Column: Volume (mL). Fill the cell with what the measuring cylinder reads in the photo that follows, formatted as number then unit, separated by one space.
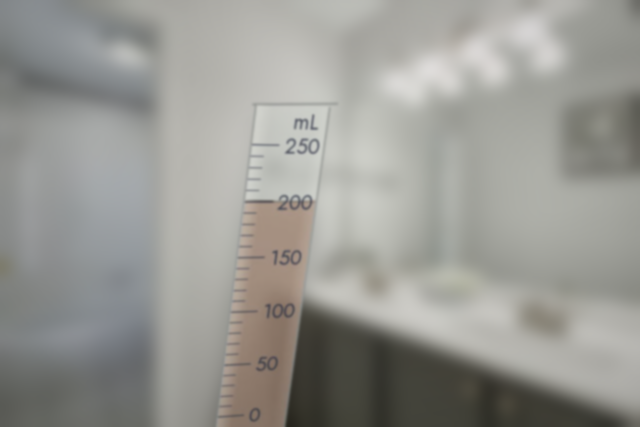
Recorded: 200 mL
